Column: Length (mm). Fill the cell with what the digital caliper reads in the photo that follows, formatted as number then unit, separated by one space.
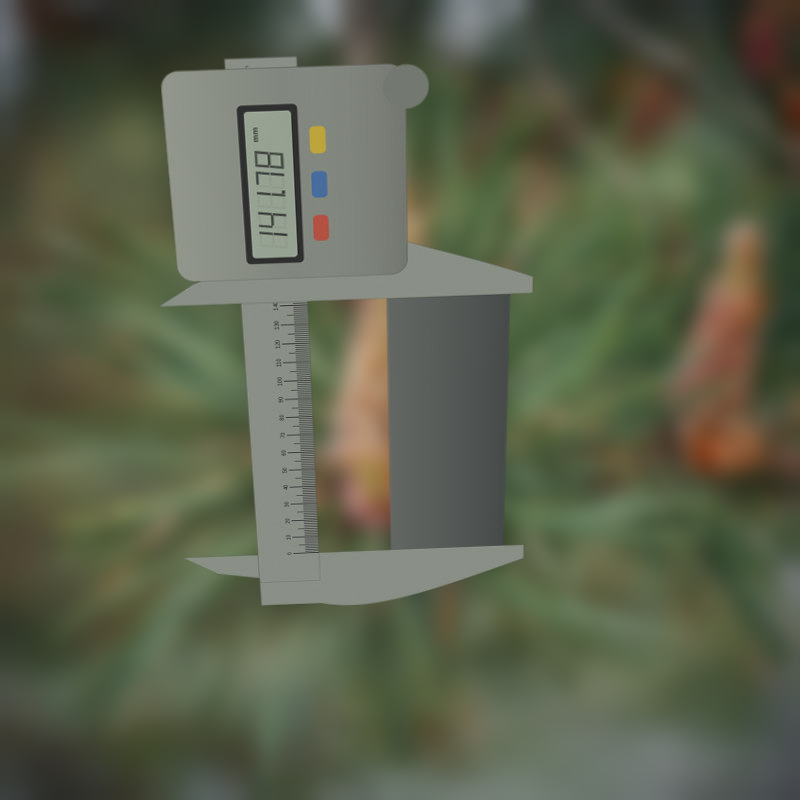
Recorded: 141.78 mm
